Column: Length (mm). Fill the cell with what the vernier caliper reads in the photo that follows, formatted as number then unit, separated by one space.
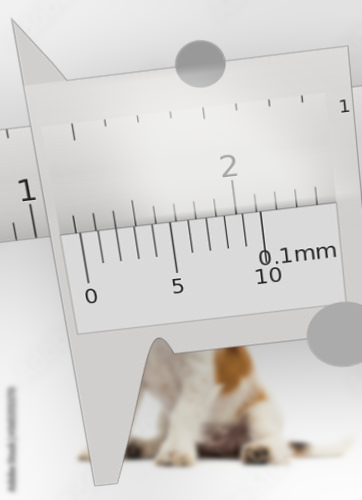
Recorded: 12.2 mm
